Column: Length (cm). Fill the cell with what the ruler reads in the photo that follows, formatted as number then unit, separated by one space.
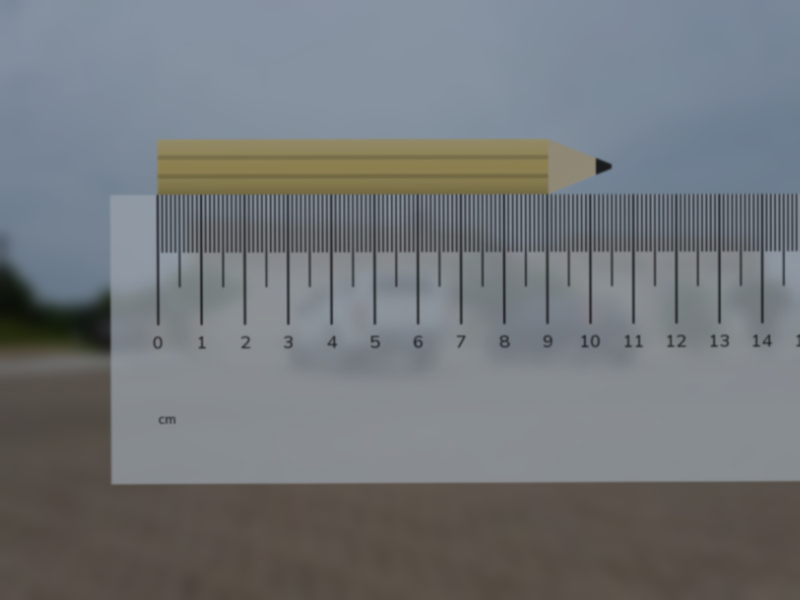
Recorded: 10.5 cm
